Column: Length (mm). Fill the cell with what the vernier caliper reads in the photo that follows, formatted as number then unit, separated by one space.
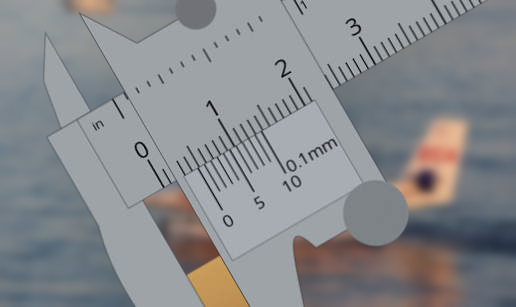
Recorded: 4.8 mm
